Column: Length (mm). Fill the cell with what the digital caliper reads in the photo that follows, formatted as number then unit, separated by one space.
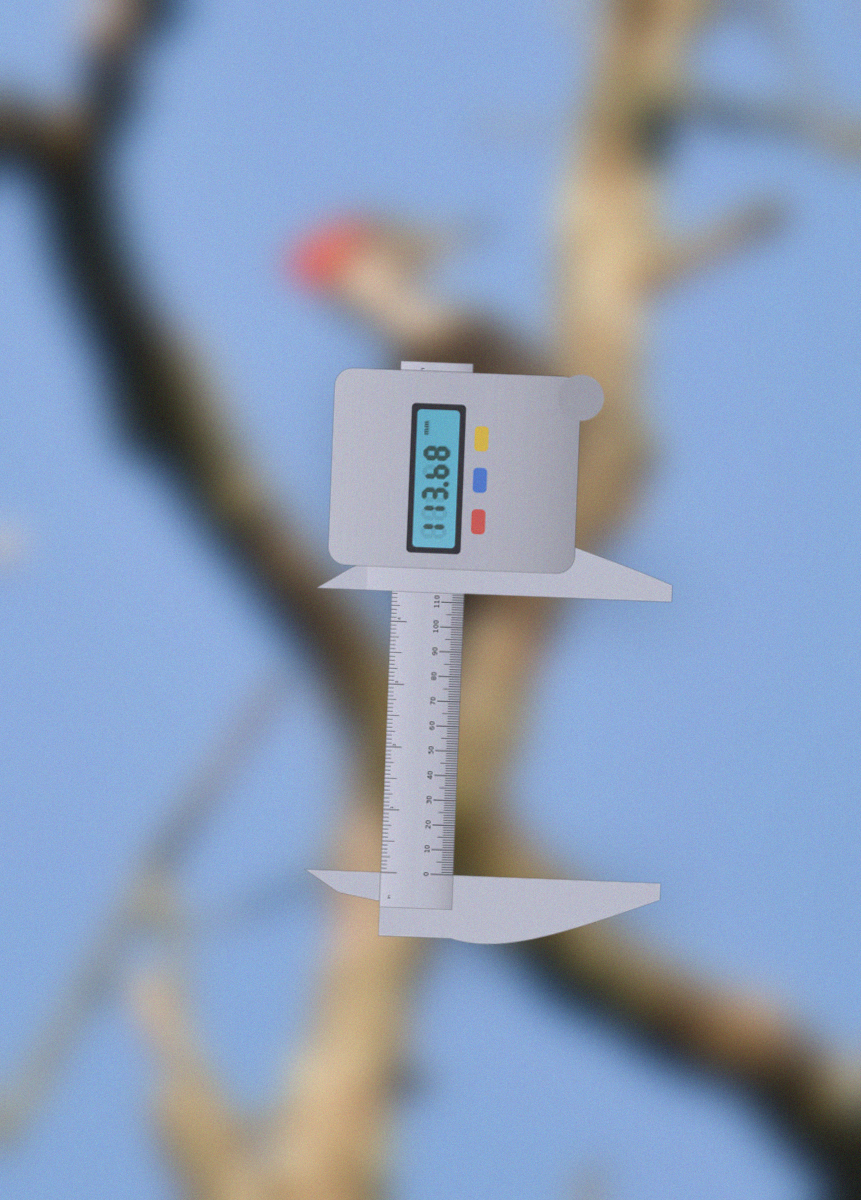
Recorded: 113.68 mm
